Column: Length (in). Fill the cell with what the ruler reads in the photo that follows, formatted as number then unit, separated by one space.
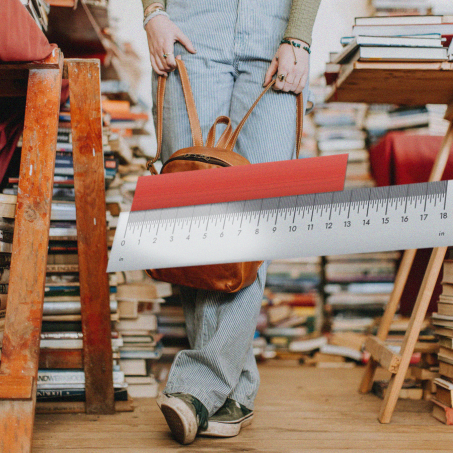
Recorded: 12.5 in
